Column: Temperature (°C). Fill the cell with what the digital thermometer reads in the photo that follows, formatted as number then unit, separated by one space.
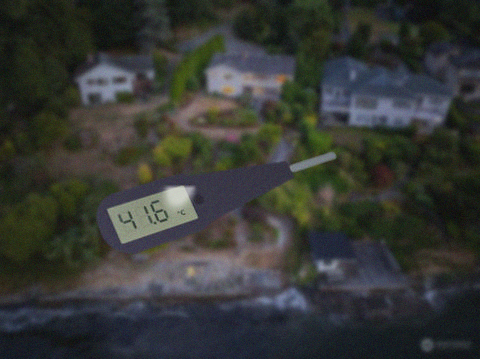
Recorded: 41.6 °C
